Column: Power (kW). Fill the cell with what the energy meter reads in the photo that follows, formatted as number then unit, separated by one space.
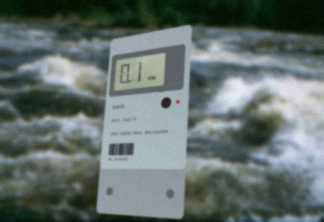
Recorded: 0.1 kW
